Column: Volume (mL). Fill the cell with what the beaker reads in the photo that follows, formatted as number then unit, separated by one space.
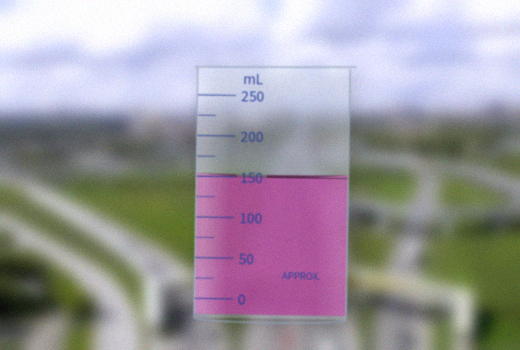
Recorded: 150 mL
